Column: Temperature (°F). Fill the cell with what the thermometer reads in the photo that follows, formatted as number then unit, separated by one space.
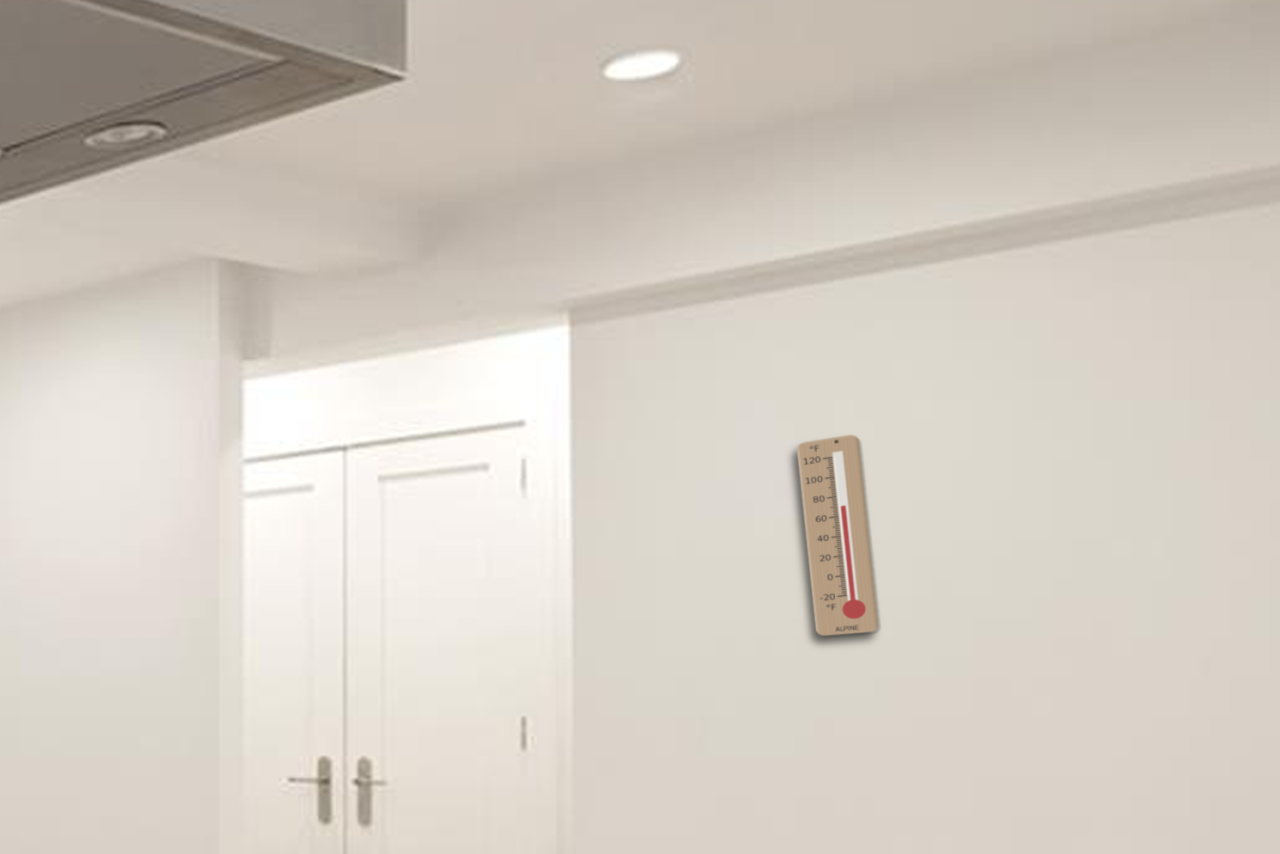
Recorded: 70 °F
